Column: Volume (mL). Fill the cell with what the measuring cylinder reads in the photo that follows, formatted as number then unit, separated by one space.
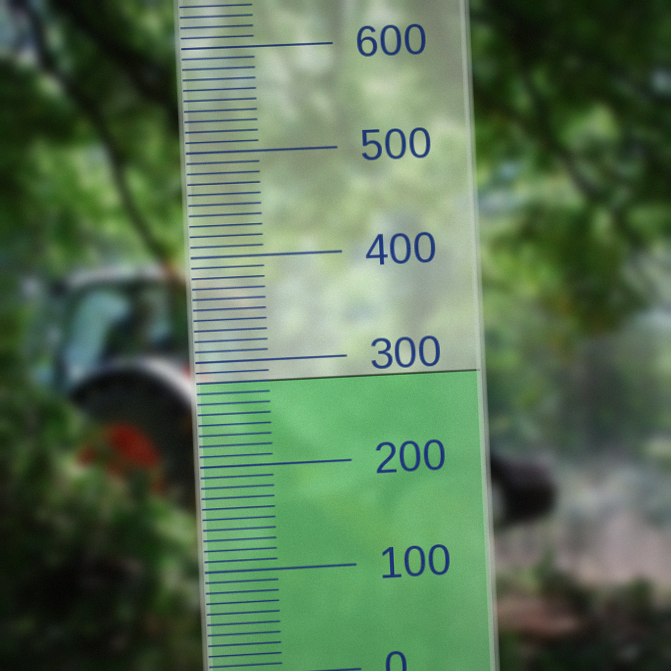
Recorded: 280 mL
